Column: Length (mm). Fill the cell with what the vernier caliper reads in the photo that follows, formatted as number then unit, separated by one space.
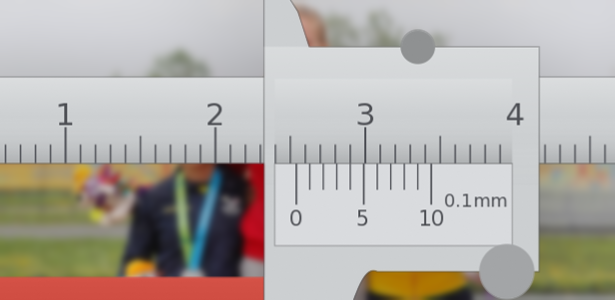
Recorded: 25.4 mm
